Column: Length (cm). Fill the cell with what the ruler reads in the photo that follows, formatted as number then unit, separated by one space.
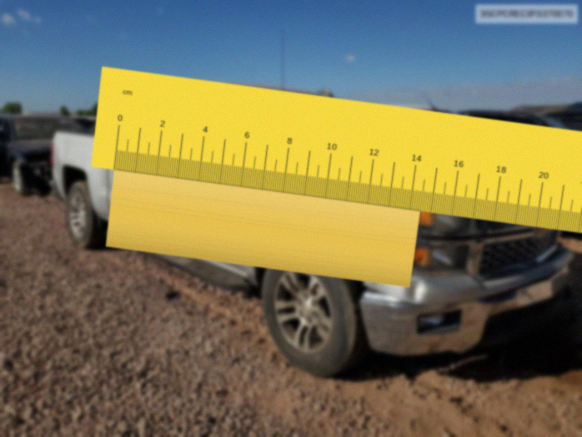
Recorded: 14.5 cm
